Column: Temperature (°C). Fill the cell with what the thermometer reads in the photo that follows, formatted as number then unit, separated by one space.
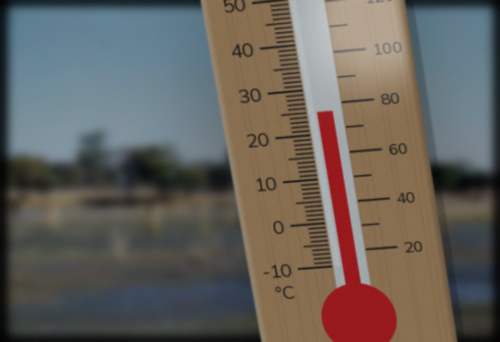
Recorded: 25 °C
